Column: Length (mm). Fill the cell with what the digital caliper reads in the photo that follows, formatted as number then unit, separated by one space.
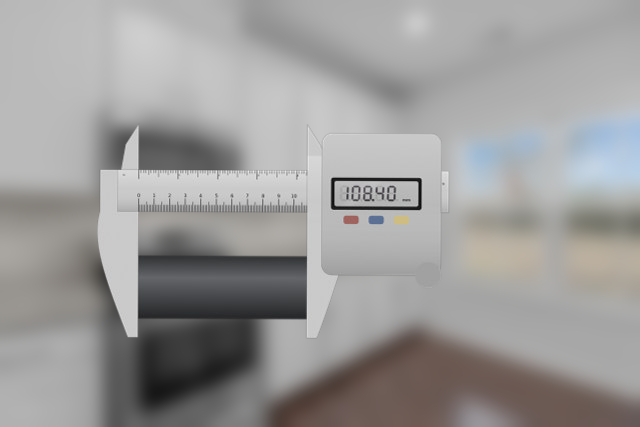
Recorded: 108.40 mm
